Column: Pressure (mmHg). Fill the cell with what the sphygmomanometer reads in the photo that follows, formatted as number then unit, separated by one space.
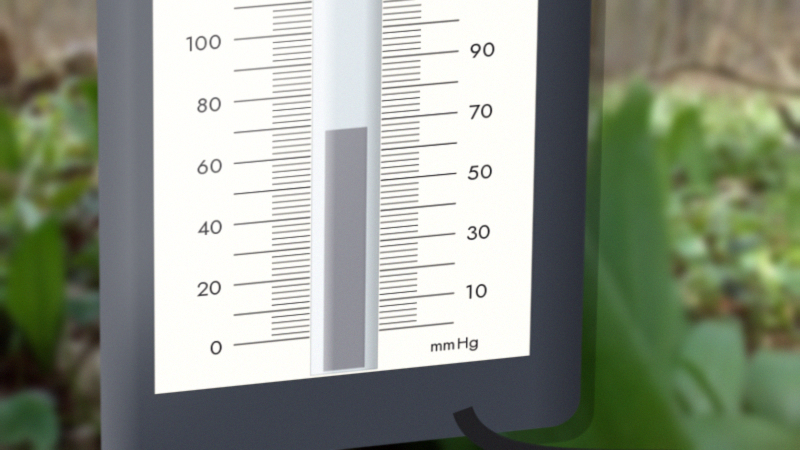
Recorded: 68 mmHg
